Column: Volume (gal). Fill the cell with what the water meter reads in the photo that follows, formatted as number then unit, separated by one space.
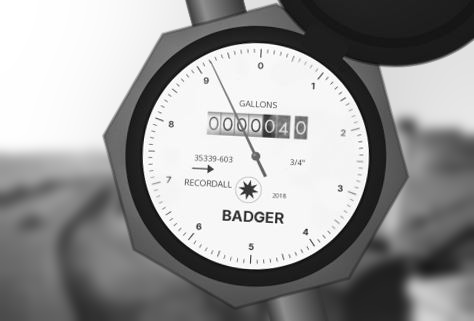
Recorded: 39.2 gal
